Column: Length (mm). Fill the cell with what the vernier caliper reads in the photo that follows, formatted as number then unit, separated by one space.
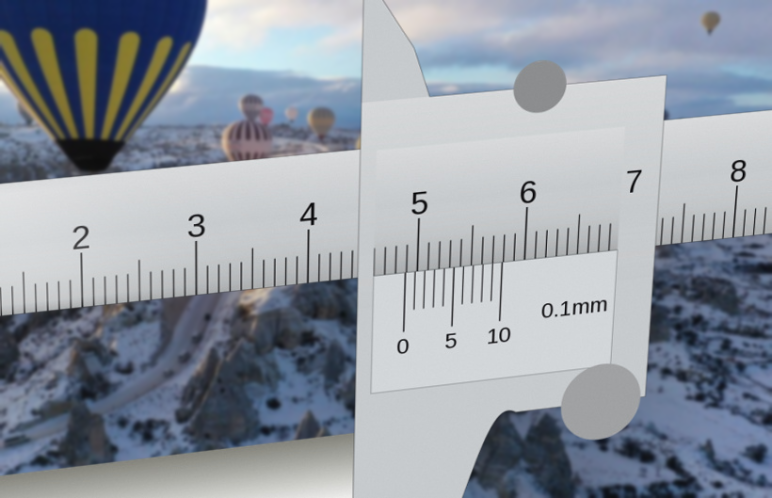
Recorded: 48.9 mm
